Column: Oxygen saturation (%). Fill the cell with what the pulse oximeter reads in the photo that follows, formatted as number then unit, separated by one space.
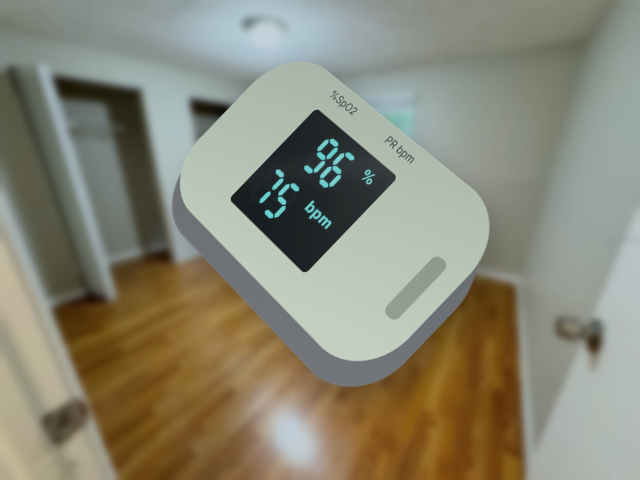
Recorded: 96 %
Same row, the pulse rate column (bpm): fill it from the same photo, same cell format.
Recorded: 75 bpm
